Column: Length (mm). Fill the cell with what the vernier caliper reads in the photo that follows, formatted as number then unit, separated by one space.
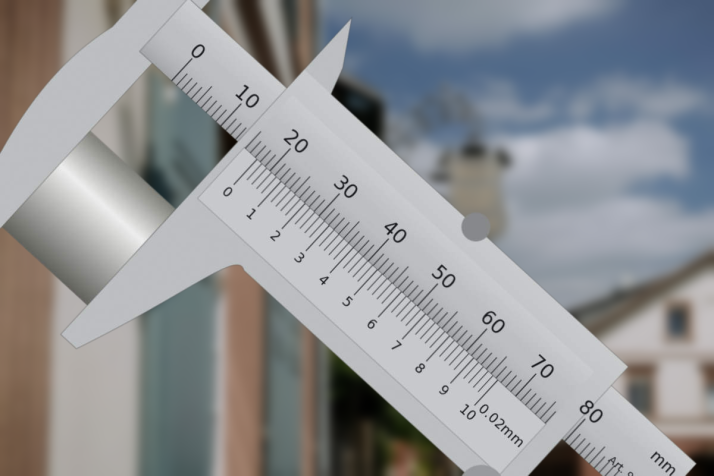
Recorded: 17.4 mm
